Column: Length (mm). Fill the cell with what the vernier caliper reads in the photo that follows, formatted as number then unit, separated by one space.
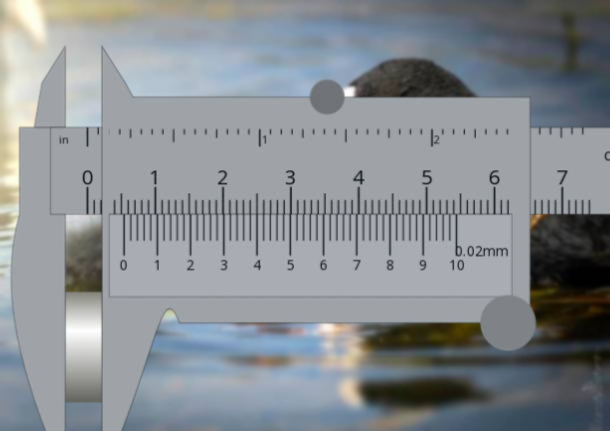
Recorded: 5.4 mm
